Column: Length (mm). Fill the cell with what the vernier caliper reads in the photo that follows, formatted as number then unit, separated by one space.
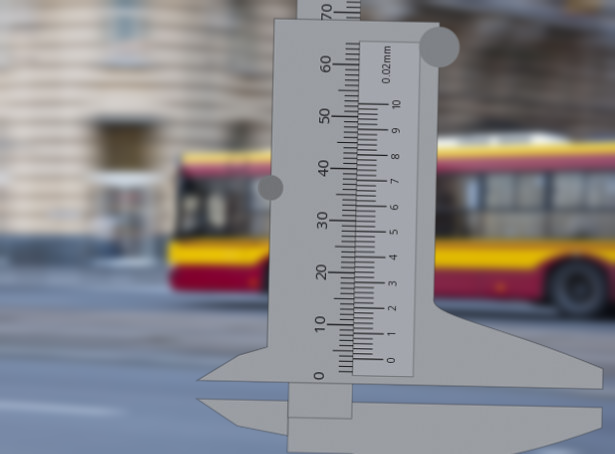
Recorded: 3.5 mm
